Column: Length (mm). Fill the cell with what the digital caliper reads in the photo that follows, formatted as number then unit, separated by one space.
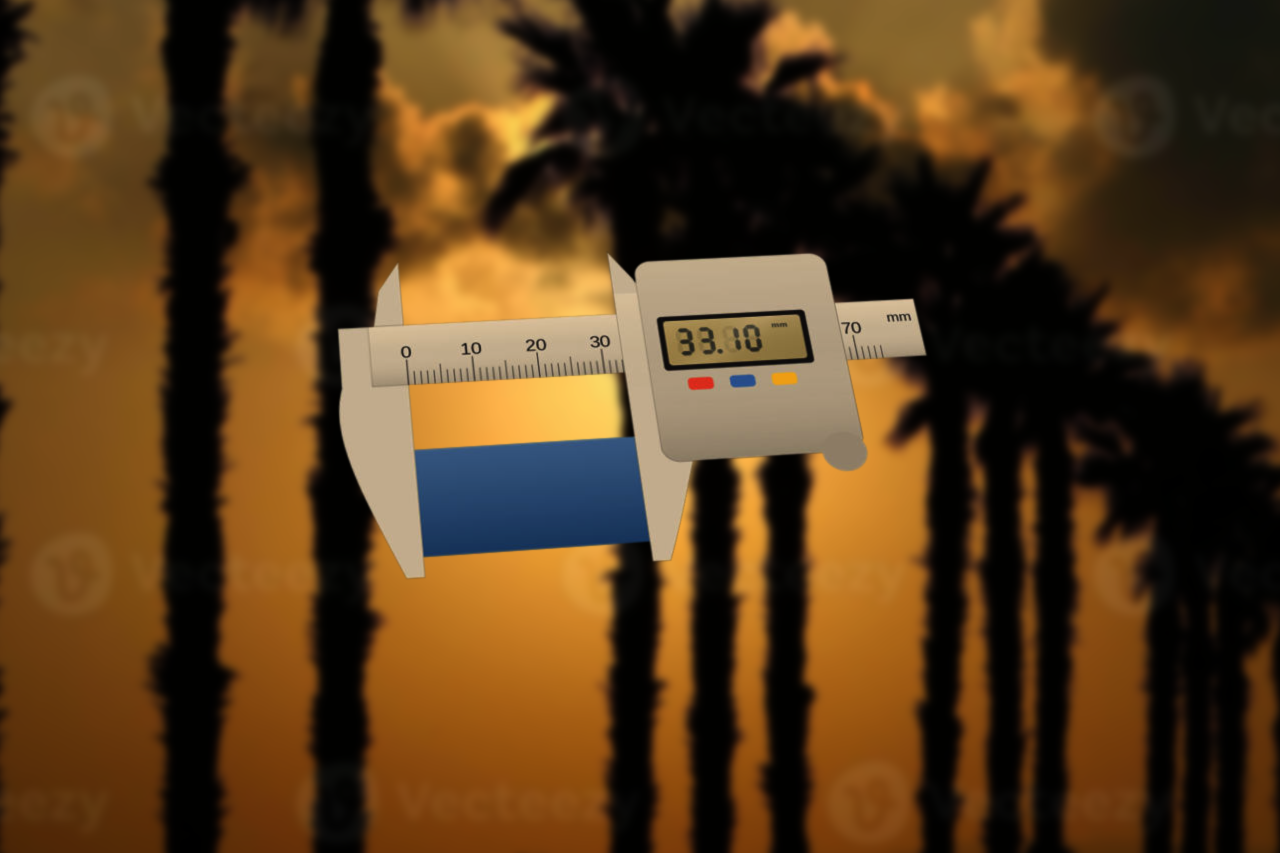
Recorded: 33.10 mm
